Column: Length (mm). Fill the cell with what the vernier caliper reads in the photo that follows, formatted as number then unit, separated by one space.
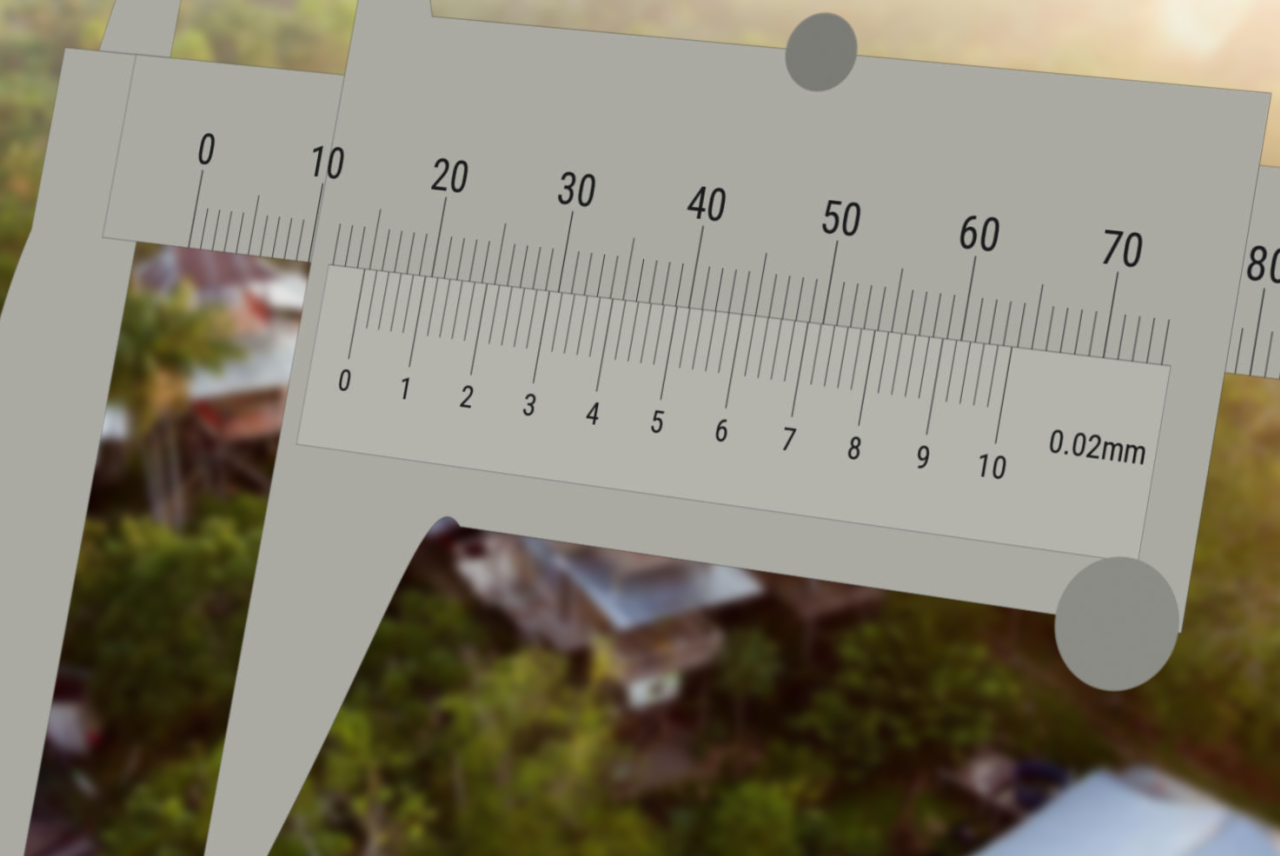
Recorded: 14.6 mm
